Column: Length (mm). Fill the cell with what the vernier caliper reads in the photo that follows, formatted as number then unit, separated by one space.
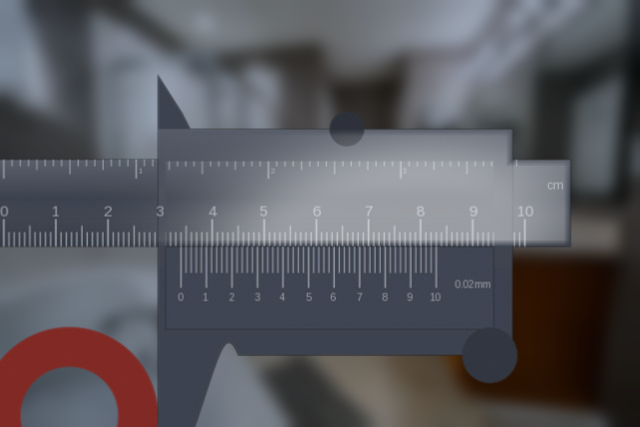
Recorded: 34.0 mm
